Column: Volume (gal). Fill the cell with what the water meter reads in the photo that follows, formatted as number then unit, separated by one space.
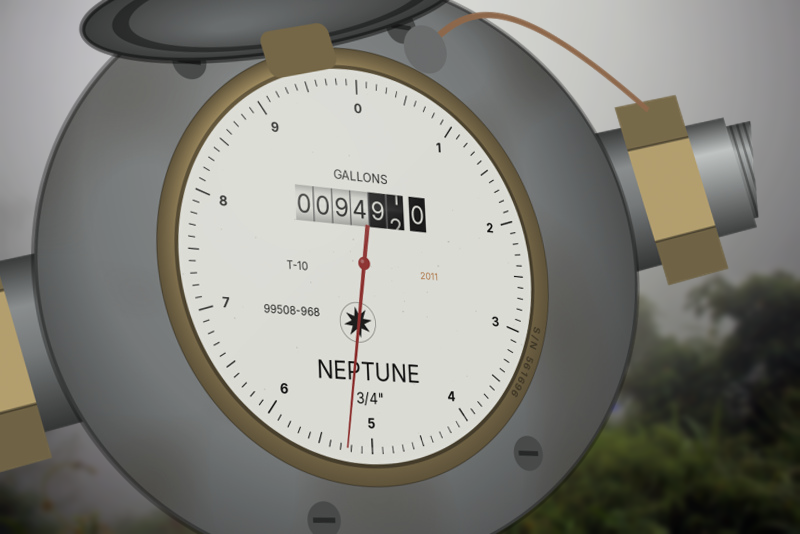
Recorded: 94915.2 gal
